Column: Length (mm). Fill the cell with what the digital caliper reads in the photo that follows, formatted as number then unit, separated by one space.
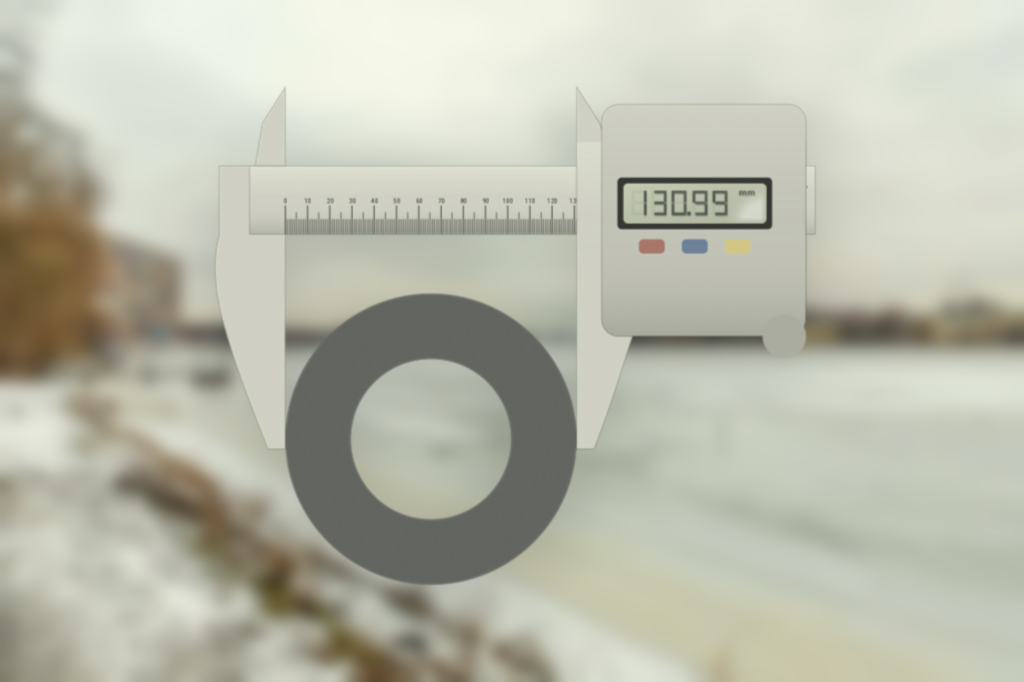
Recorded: 130.99 mm
